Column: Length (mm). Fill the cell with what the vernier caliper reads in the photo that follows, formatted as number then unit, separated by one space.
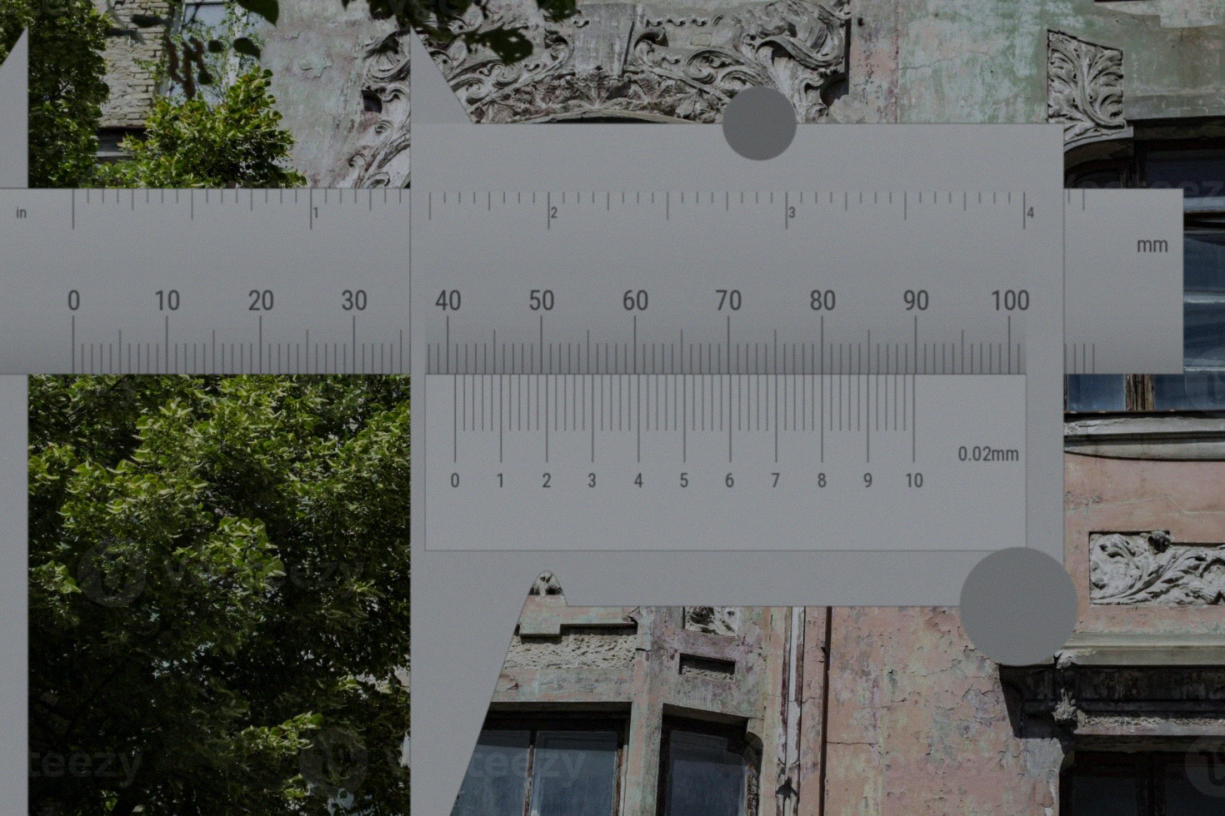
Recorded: 40.8 mm
